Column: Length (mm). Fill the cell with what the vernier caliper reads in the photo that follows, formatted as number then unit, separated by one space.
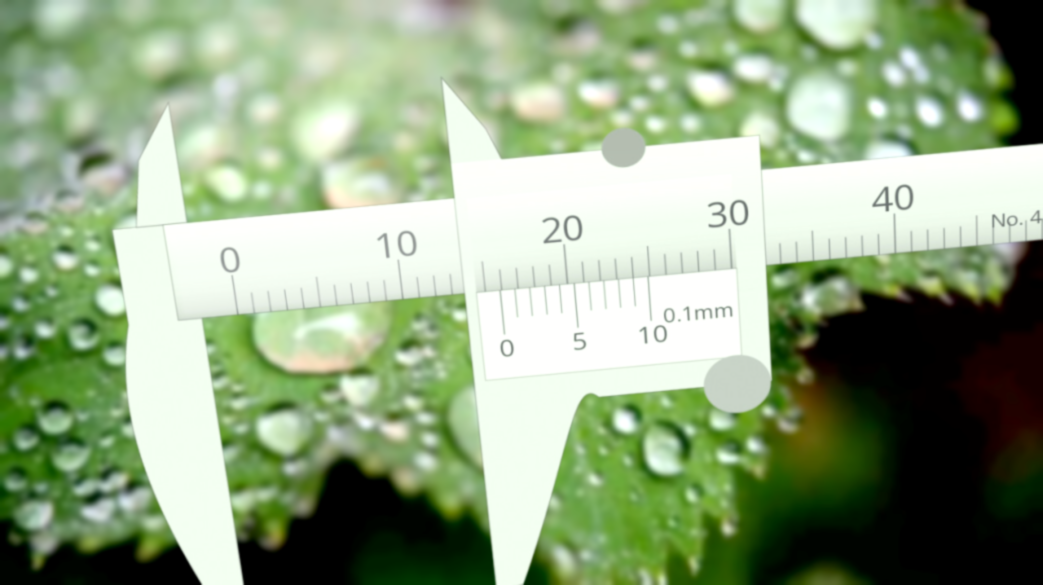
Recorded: 15.9 mm
